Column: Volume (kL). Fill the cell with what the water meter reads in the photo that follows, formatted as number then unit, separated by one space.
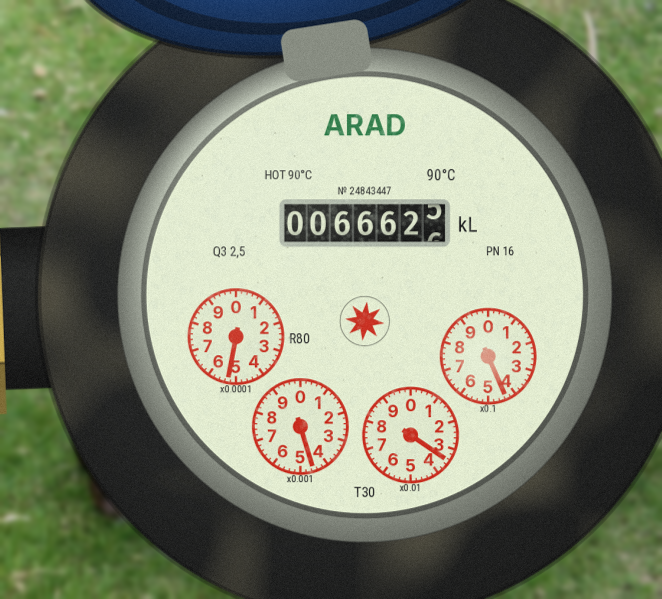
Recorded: 66625.4345 kL
